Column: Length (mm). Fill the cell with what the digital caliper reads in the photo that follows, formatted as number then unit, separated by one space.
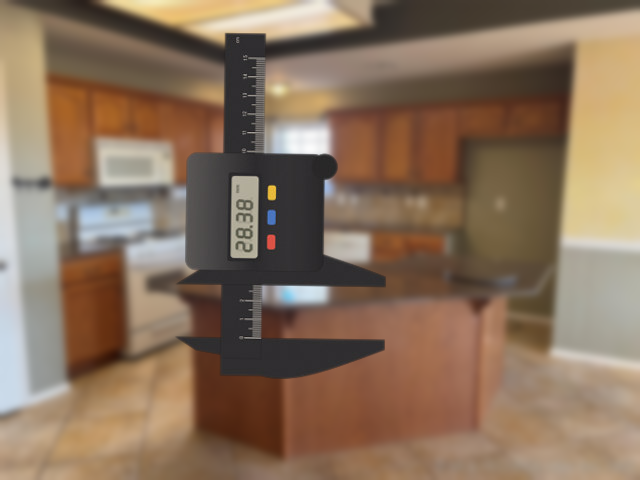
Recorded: 28.38 mm
